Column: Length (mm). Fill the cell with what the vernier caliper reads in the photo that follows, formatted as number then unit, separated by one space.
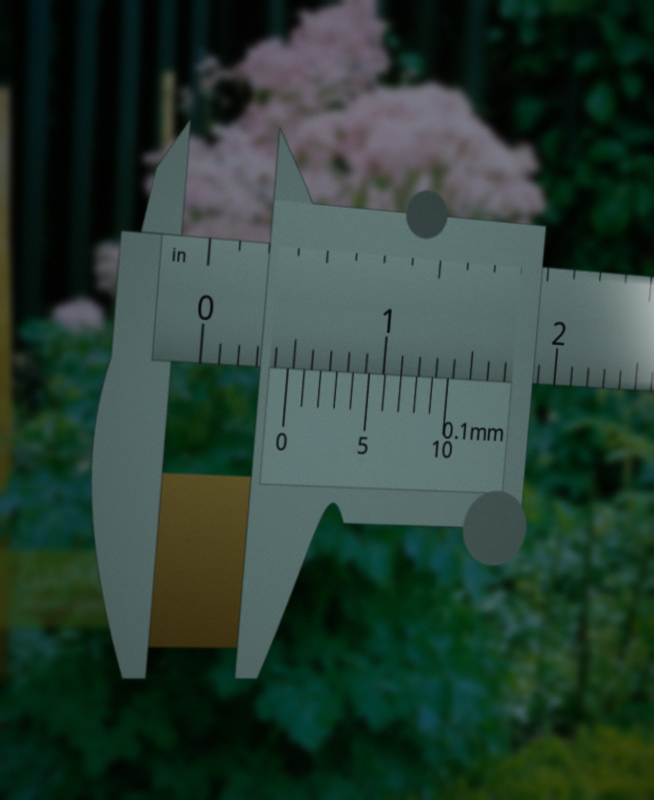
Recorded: 4.7 mm
